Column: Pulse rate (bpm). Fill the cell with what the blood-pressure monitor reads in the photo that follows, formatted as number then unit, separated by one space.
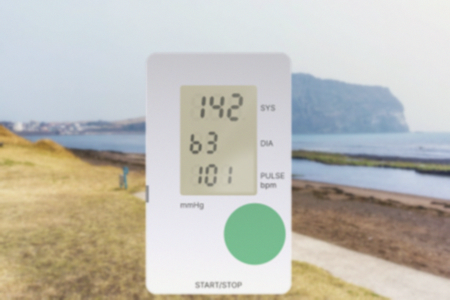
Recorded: 101 bpm
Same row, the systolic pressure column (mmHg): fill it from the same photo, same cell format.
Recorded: 142 mmHg
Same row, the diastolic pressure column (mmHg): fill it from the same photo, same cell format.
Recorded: 63 mmHg
